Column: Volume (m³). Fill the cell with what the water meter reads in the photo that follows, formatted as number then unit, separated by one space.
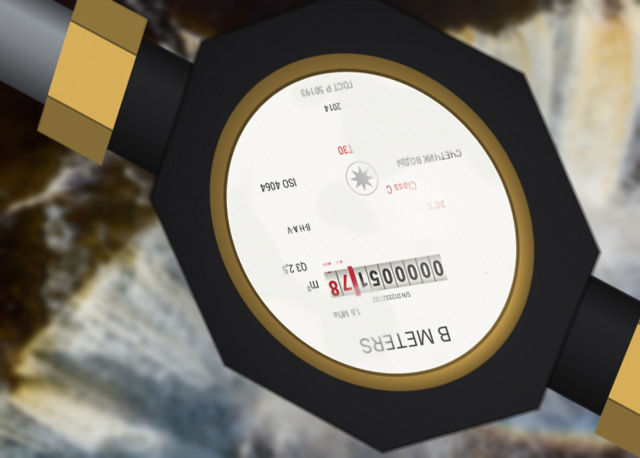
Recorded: 51.78 m³
